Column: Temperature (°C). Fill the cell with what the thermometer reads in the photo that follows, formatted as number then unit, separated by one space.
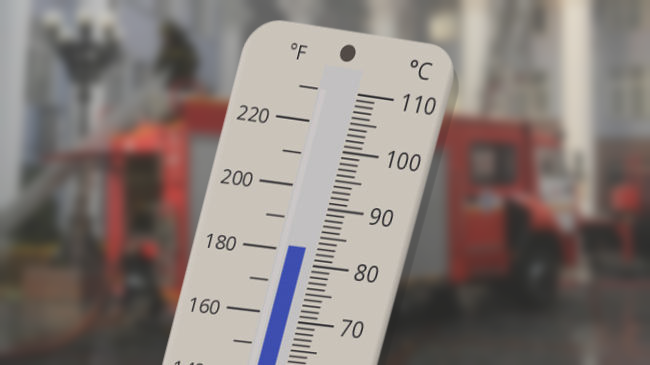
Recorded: 83 °C
